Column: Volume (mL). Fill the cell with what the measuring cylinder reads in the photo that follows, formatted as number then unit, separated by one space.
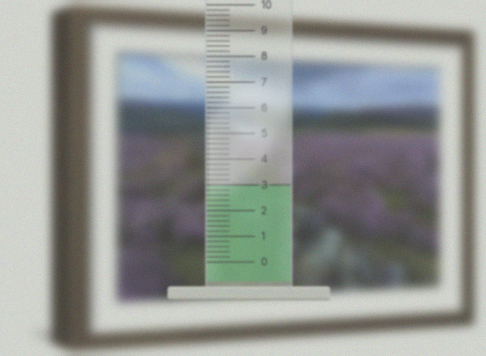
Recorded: 3 mL
